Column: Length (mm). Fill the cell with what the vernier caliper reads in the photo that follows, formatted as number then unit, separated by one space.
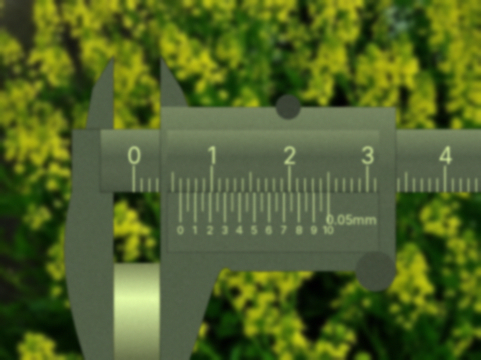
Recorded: 6.0 mm
